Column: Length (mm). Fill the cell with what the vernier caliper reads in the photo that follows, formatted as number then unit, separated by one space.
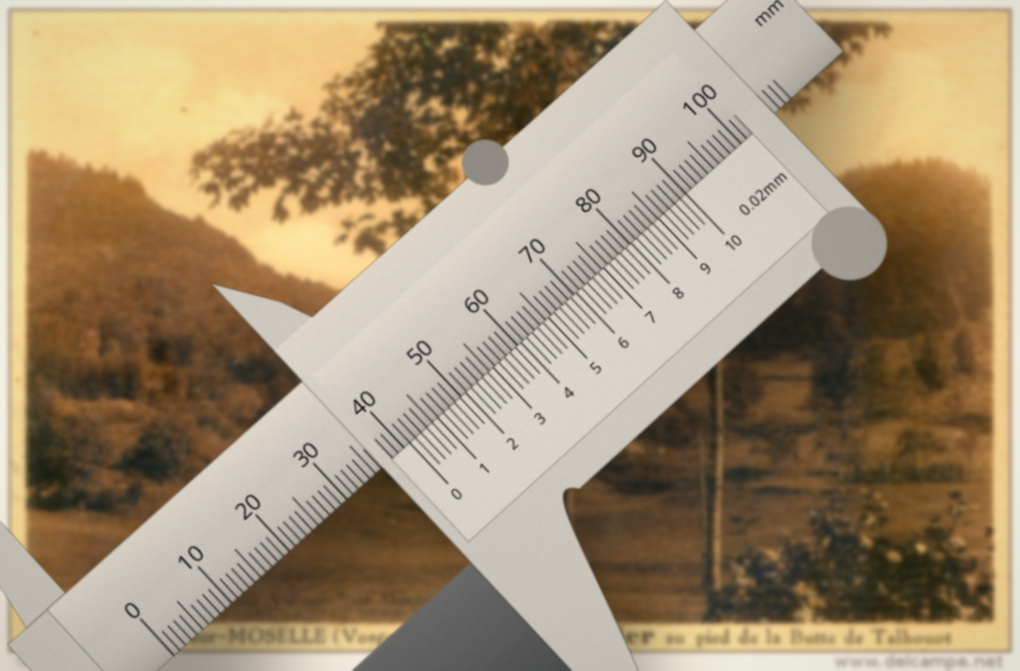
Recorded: 41.0 mm
